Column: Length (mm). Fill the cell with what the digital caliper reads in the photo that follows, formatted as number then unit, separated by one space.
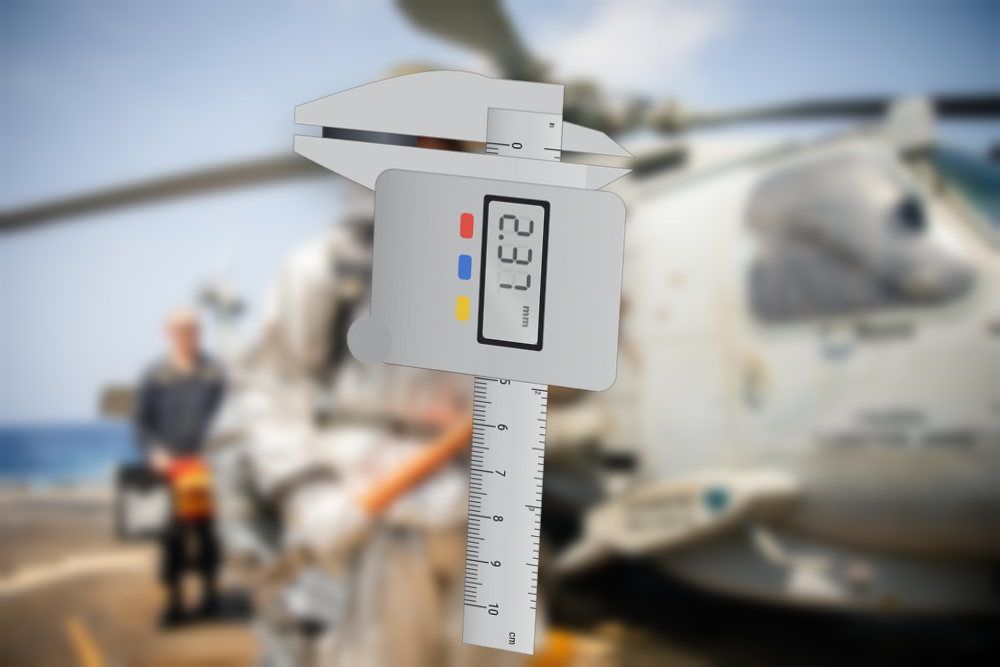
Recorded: 2.37 mm
